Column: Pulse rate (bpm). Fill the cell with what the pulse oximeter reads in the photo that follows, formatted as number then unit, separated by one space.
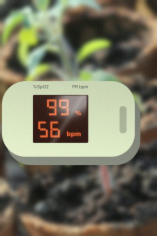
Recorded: 56 bpm
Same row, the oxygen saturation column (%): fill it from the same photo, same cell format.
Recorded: 99 %
